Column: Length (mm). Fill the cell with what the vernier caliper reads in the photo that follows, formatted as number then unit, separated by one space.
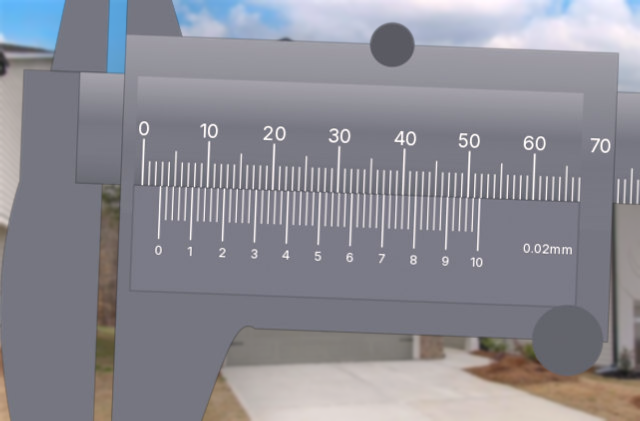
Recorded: 2.8 mm
